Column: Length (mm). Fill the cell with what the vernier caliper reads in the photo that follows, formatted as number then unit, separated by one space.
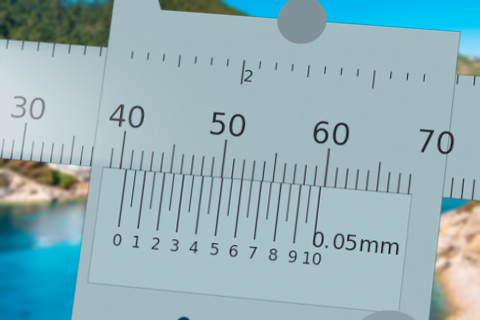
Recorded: 40.6 mm
